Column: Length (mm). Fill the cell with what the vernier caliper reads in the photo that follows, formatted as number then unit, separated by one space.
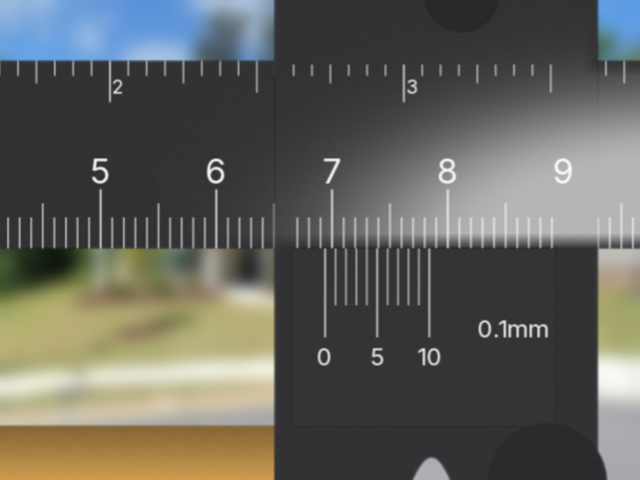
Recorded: 69.4 mm
